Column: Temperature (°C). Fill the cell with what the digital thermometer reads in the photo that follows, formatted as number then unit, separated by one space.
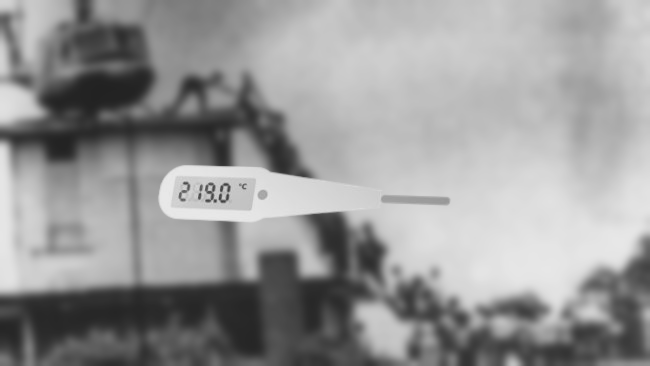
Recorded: 219.0 °C
